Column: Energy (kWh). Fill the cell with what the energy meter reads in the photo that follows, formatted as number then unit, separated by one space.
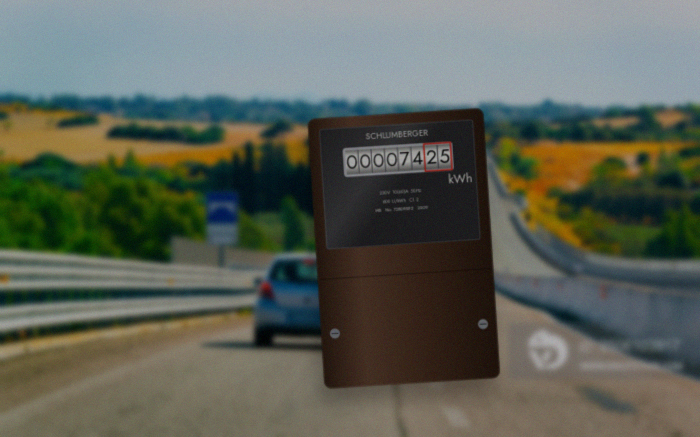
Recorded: 74.25 kWh
